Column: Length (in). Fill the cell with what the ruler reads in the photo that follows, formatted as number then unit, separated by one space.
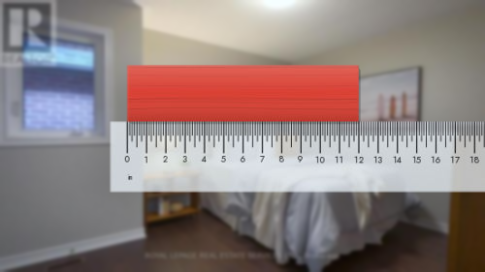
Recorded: 12 in
